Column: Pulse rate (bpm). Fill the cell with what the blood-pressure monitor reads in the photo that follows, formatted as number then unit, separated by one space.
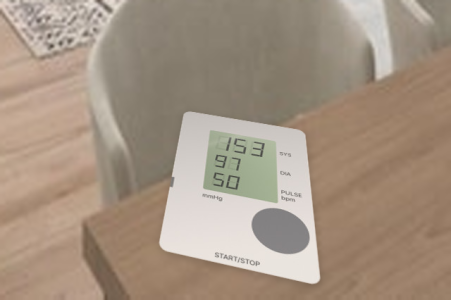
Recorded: 50 bpm
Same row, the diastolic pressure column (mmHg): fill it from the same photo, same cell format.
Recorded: 97 mmHg
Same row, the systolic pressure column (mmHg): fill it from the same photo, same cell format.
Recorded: 153 mmHg
